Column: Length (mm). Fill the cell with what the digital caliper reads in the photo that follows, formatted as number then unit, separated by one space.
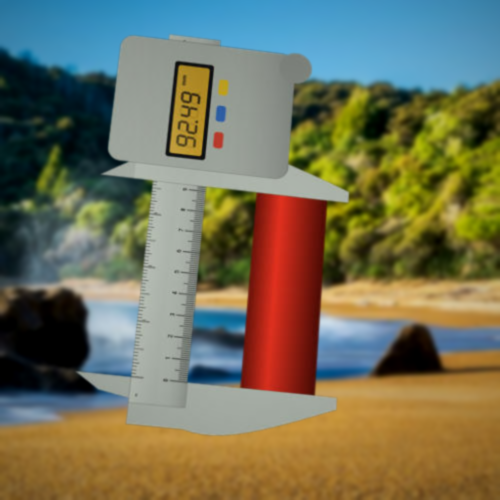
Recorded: 92.49 mm
